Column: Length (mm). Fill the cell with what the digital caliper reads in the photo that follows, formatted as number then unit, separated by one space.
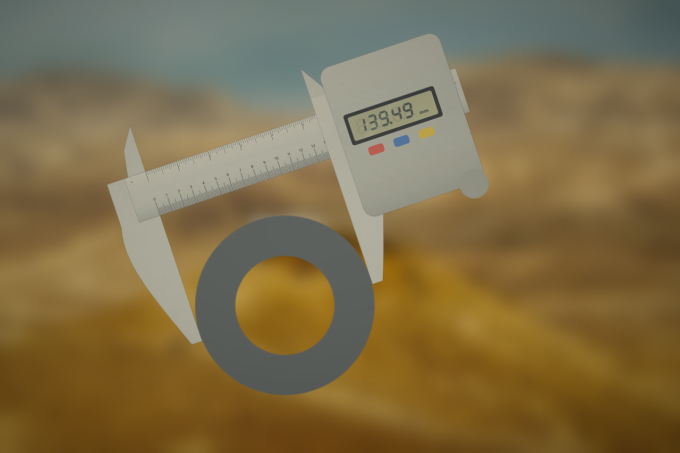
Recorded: 139.49 mm
